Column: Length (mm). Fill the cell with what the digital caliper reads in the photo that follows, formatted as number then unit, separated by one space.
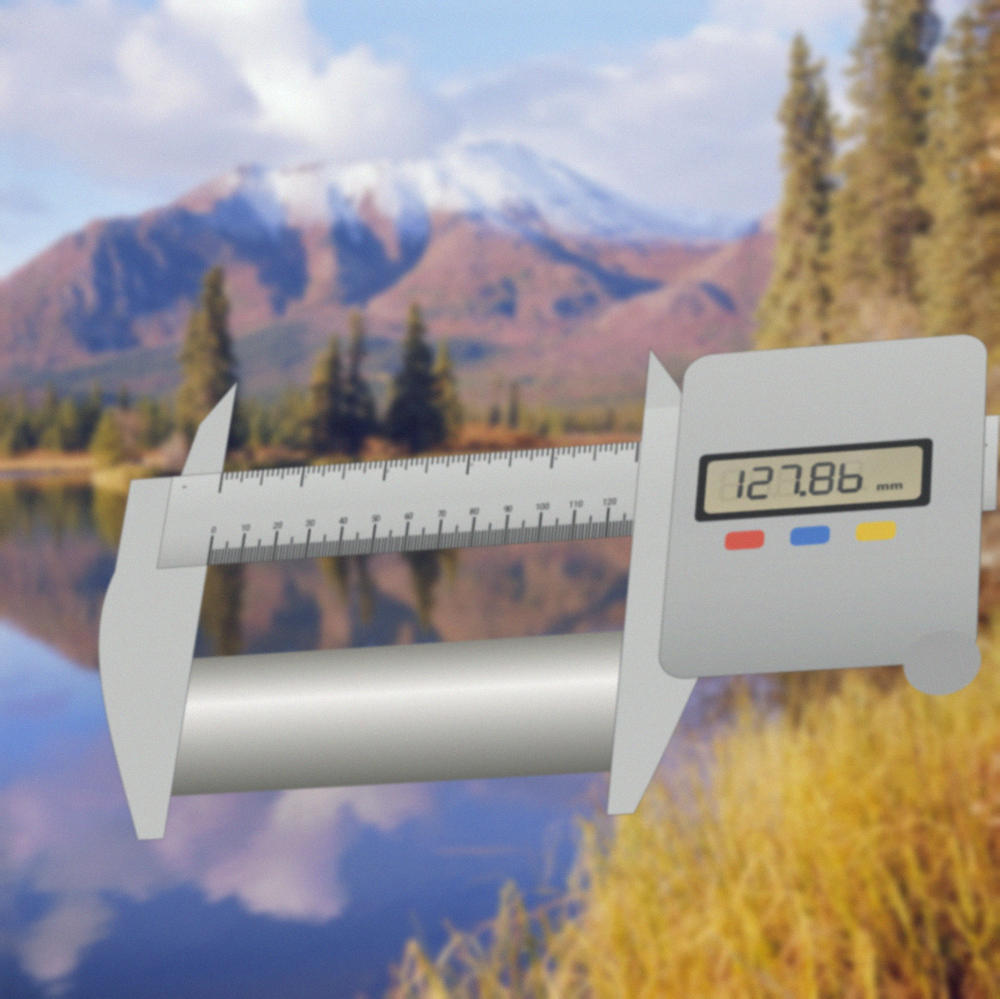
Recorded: 127.86 mm
